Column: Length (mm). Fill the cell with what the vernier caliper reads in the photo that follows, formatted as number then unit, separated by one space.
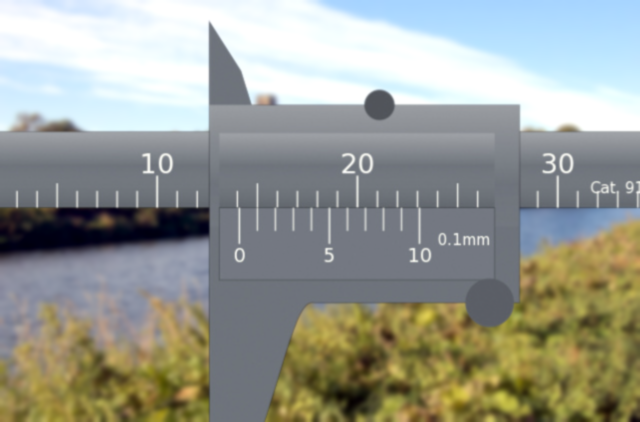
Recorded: 14.1 mm
